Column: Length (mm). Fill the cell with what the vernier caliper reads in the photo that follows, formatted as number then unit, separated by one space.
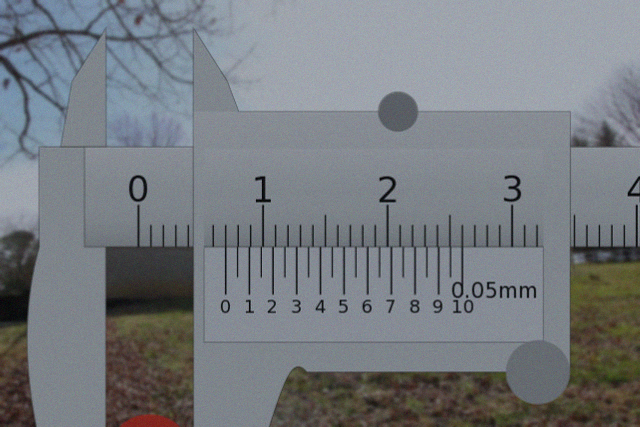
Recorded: 7.0 mm
